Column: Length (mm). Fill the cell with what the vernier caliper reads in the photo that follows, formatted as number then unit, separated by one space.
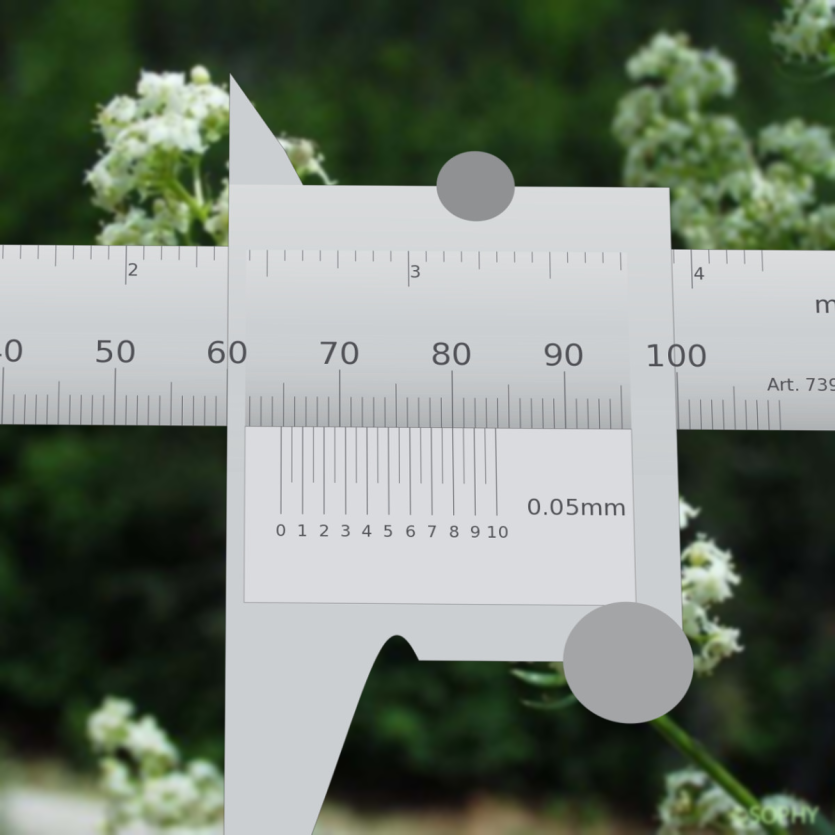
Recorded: 64.8 mm
